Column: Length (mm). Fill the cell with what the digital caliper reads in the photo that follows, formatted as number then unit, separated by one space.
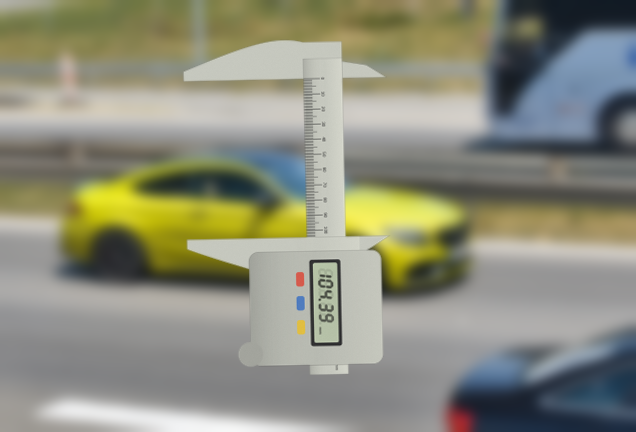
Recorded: 104.39 mm
